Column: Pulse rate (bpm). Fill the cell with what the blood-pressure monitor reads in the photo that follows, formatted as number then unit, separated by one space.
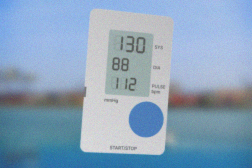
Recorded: 112 bpm
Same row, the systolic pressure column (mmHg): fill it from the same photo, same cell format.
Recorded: 130 mmHg
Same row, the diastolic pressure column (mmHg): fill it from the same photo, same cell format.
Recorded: 88 mmHg
